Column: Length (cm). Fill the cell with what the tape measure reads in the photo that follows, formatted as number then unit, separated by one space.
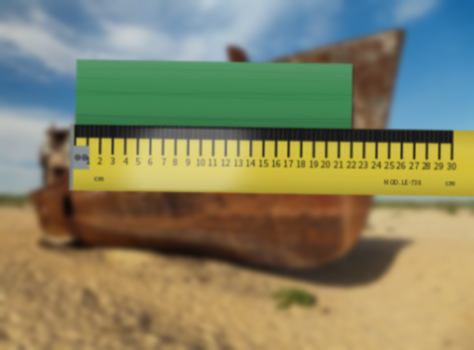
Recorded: 22 cm
